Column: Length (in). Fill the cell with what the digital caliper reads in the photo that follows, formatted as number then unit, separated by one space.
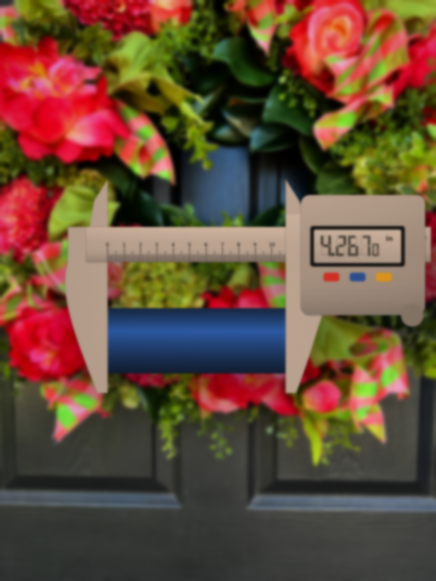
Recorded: 4.2670 in
